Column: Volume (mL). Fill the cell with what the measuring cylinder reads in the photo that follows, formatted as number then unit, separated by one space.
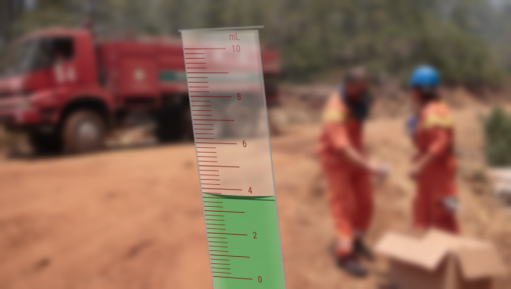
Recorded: 3.6 mL
